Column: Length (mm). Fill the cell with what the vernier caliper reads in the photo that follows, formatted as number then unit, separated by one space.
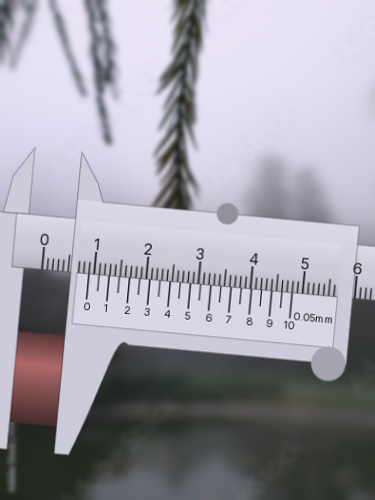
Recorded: 9.0 mm
